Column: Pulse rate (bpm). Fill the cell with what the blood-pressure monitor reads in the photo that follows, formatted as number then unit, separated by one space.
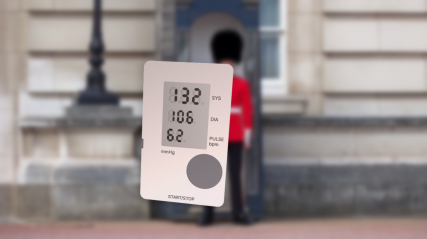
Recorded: 62 bpm
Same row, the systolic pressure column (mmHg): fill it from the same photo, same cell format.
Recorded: 132 mmHg
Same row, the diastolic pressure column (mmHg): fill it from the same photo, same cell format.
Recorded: 106 mmHg
